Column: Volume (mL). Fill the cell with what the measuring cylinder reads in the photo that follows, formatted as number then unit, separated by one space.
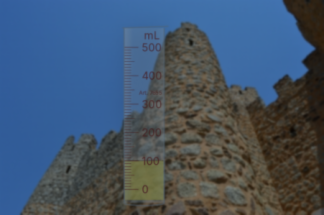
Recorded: 100 mL
